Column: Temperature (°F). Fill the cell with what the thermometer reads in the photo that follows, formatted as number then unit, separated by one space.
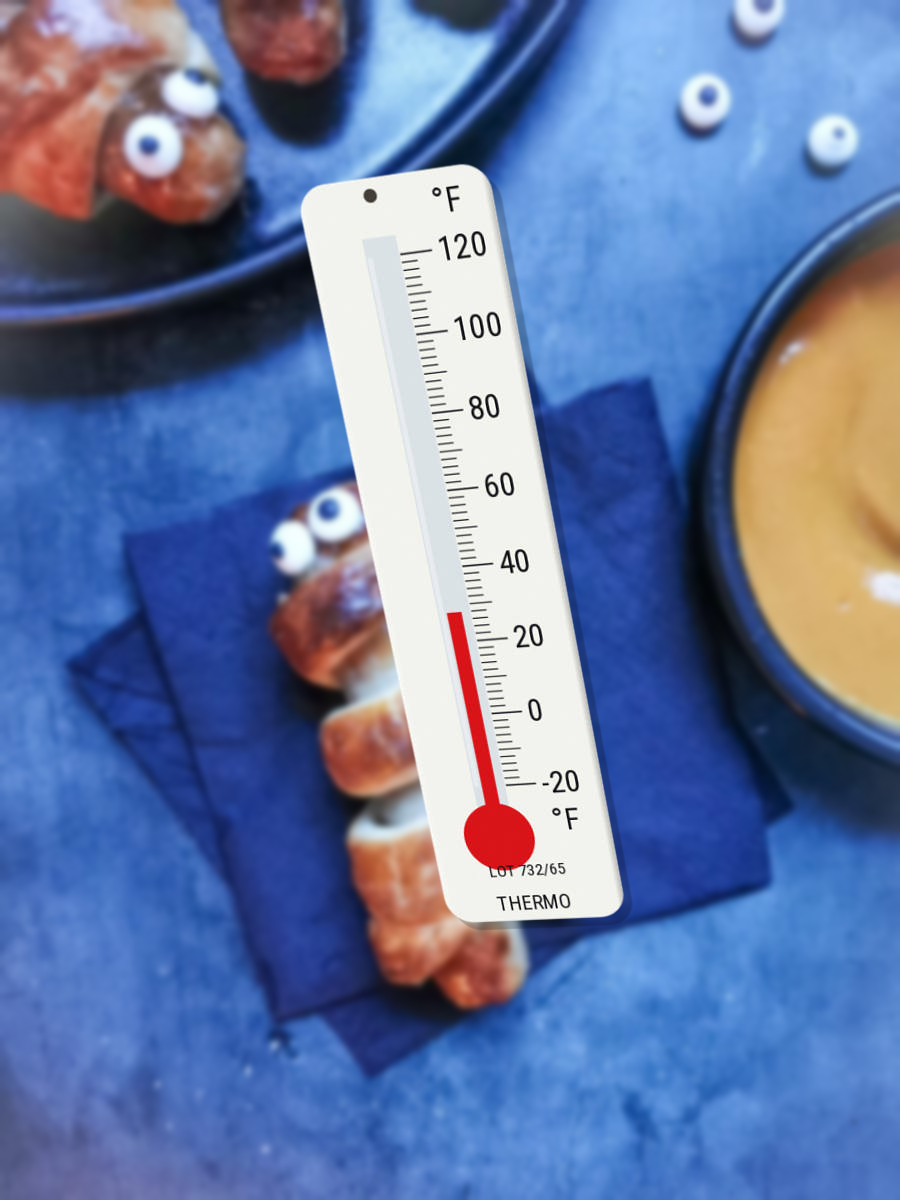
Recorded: 28 °F
